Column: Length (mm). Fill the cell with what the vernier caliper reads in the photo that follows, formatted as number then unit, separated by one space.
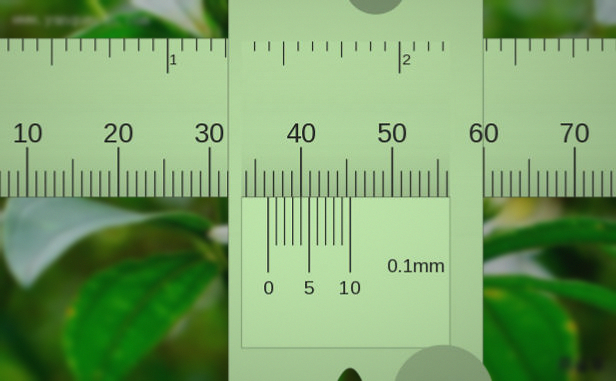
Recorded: 36.4 mm
